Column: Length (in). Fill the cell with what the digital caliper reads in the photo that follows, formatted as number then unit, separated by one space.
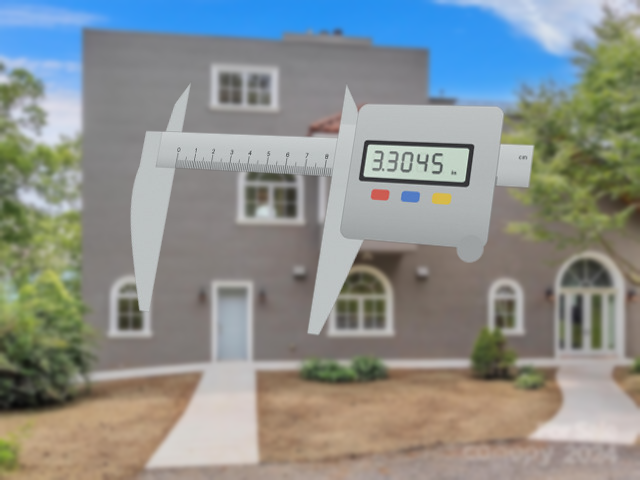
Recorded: 3.3045 in
